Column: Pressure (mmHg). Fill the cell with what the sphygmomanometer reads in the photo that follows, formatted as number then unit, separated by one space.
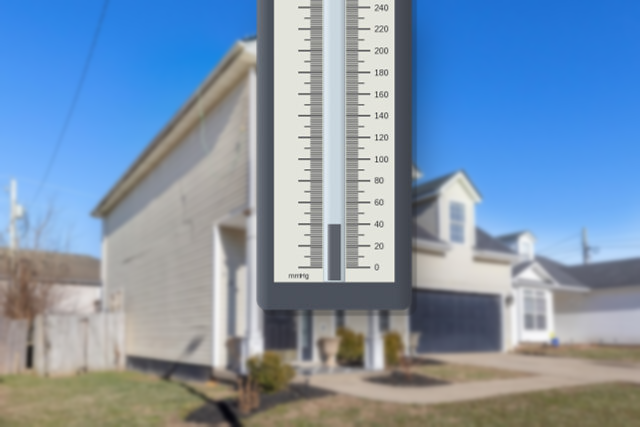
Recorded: 40 mmHg
